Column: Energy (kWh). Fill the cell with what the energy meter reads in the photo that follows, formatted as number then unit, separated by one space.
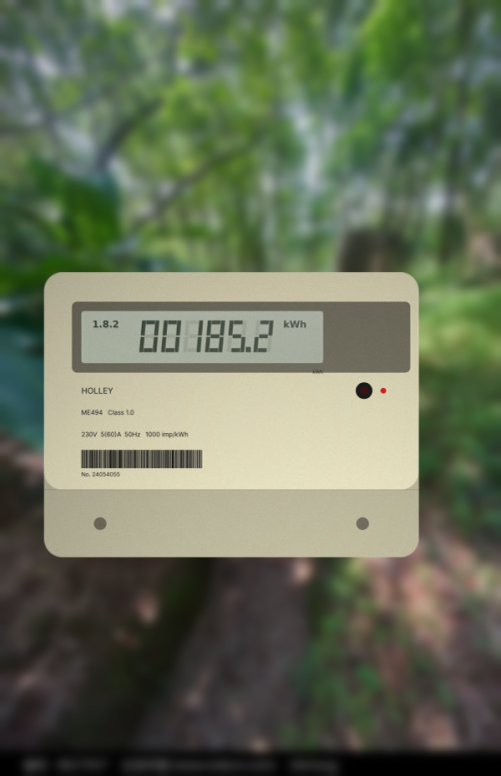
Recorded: 185.2 kWh
